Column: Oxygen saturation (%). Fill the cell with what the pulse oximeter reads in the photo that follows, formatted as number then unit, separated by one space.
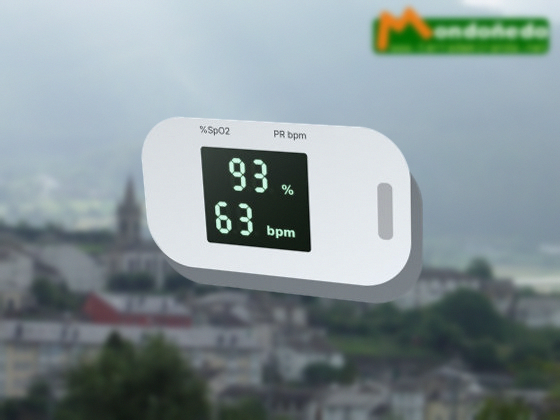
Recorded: 93 %
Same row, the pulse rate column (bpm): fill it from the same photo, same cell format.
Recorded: 63 bpm
